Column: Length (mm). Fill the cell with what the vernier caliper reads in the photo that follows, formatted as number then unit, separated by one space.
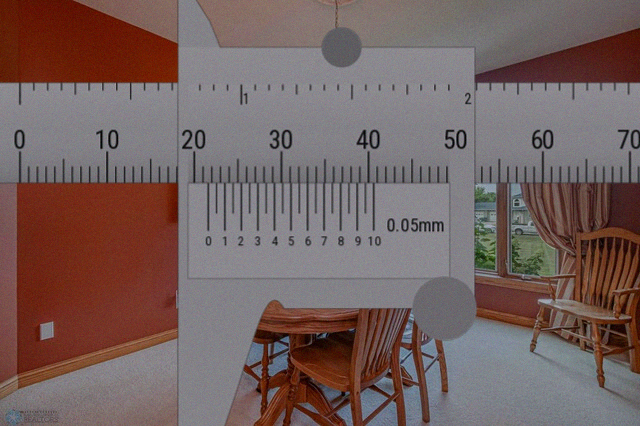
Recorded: 21.6 mm
